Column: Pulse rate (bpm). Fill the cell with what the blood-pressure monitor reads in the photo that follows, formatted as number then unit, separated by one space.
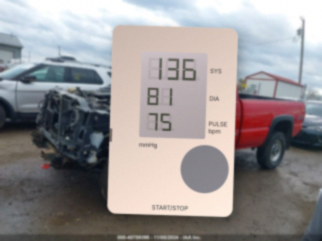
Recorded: 75 bpm
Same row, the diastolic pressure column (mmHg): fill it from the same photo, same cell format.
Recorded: 81 mmHg
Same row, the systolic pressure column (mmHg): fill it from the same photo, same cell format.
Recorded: 136 mmHg
